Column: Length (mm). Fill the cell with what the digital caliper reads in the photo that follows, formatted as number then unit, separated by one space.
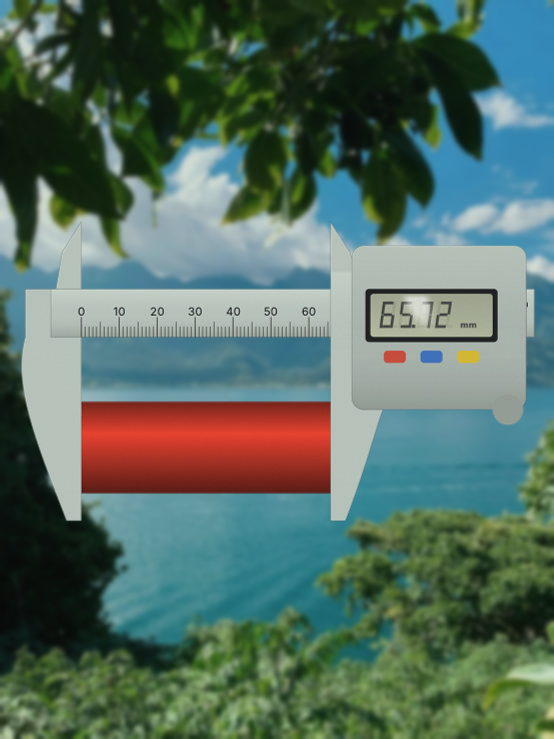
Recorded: 65.72 mm
